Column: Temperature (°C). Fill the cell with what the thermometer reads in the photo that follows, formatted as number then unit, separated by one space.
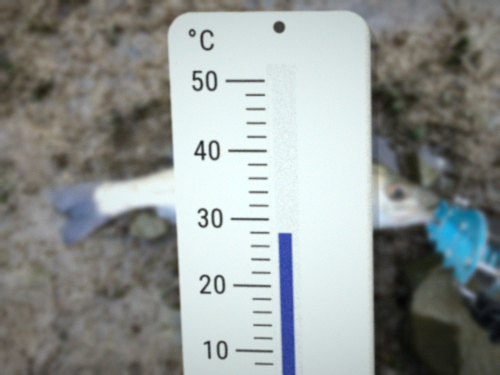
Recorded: 28 °C
